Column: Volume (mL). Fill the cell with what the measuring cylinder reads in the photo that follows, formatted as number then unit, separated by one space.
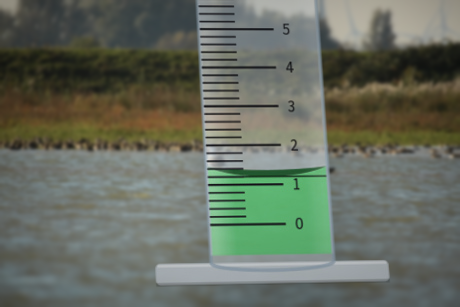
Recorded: 1.2 mL
